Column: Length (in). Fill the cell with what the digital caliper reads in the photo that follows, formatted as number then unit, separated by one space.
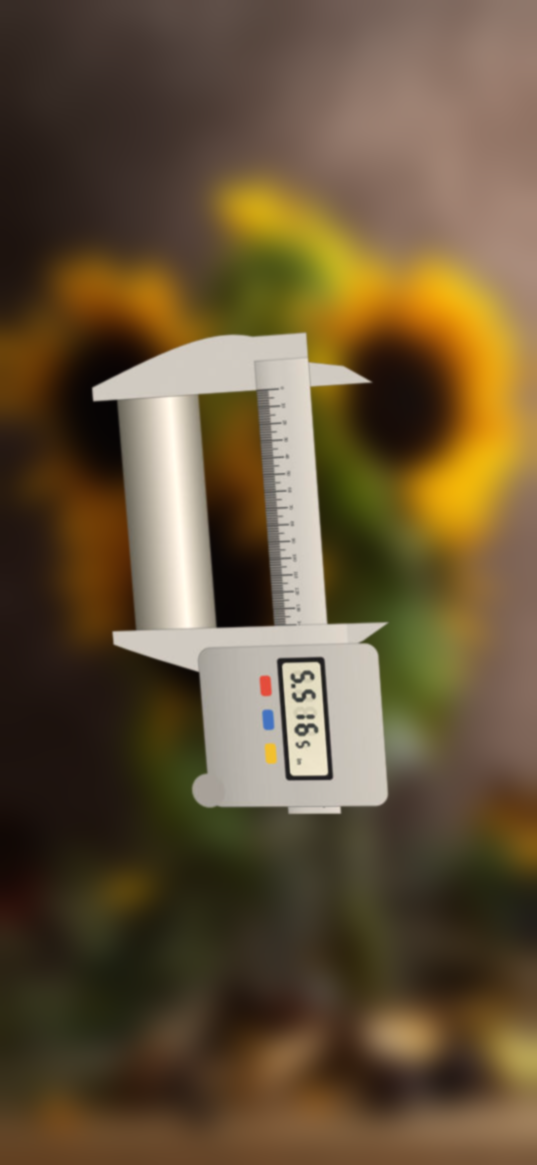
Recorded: 5.5165 in
